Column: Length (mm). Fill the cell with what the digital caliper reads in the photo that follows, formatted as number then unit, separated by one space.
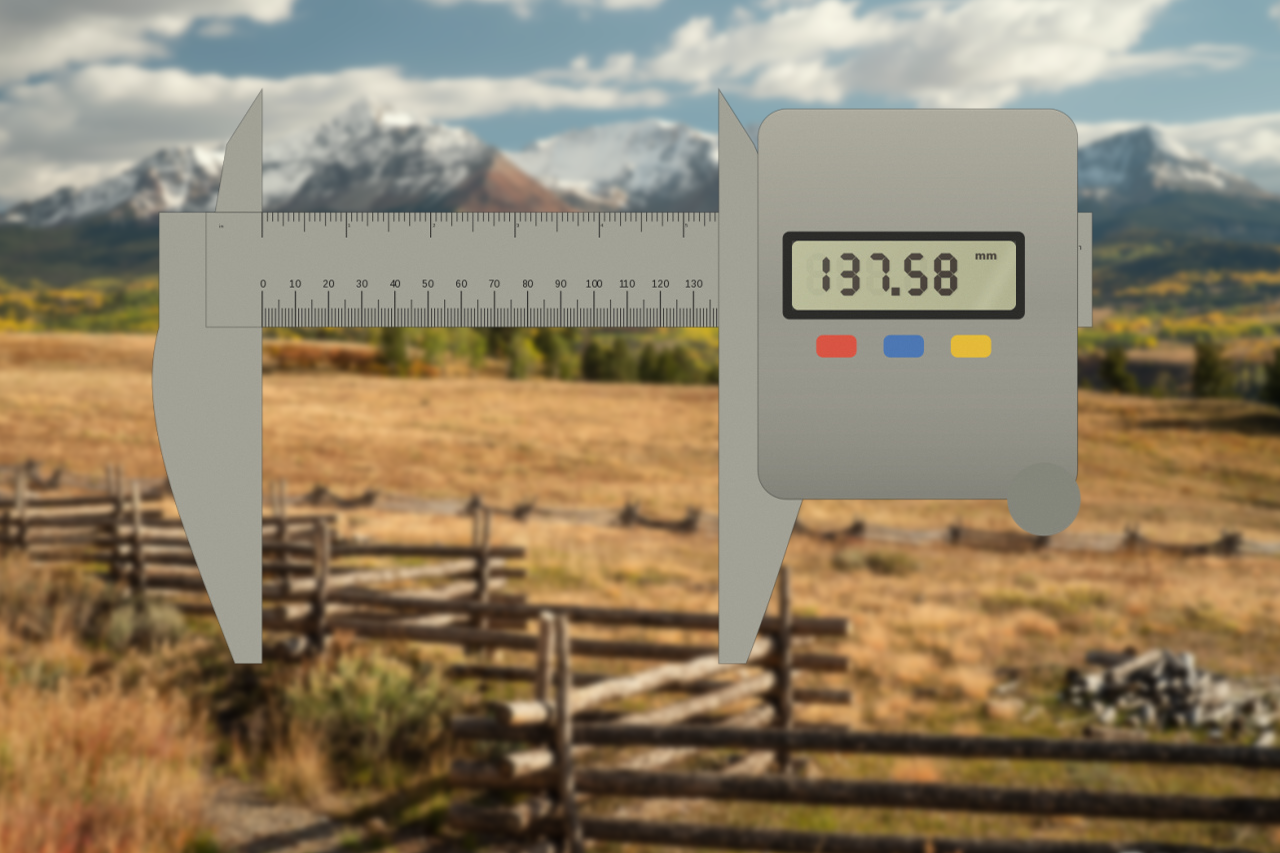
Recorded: 137.58 mm
